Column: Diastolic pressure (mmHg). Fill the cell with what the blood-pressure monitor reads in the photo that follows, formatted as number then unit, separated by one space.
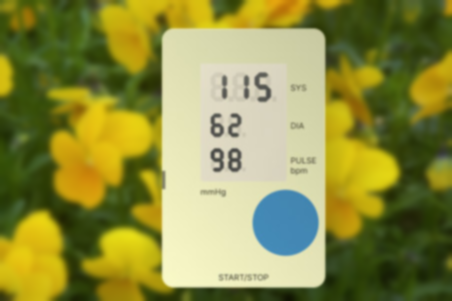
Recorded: 62 mmHg
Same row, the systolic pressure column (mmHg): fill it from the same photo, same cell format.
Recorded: 115 mmHg
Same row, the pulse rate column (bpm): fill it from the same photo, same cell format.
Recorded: 98 bpm
